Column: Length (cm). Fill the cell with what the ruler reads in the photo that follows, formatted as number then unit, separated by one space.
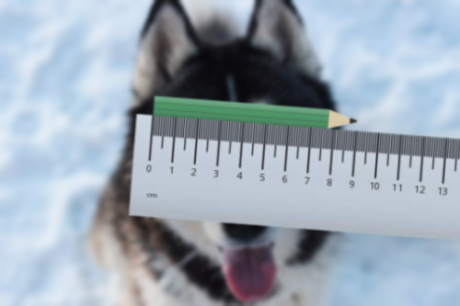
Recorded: 9 cm
